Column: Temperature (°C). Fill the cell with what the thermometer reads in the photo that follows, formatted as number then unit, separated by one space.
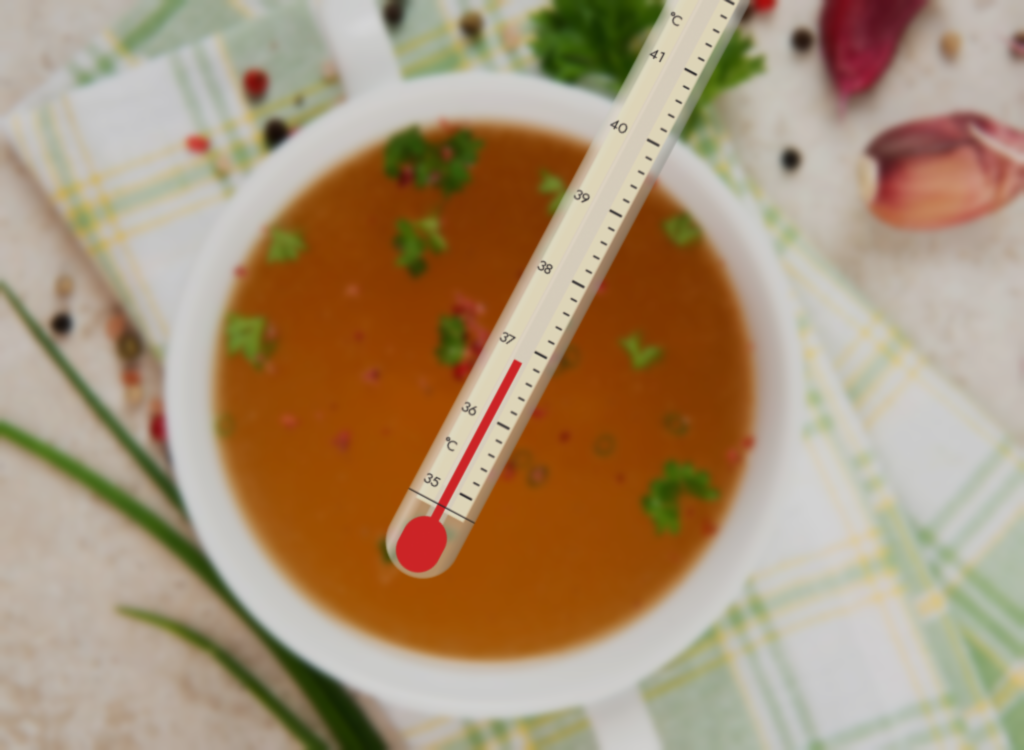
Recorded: 36.8 °C
